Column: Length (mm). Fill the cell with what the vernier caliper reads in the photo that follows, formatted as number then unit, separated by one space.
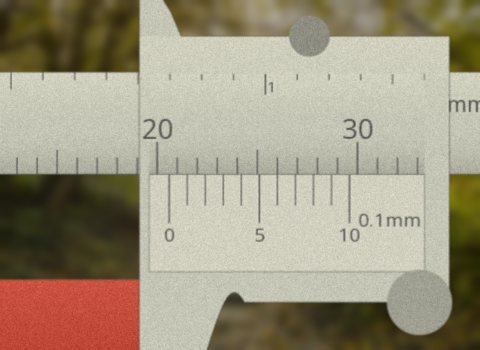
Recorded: 20.6 mm
